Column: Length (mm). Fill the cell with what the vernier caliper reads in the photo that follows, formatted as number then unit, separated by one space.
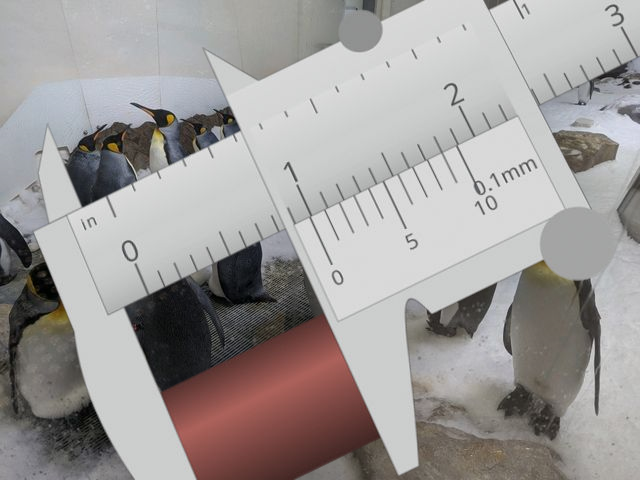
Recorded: 9.9 mm
